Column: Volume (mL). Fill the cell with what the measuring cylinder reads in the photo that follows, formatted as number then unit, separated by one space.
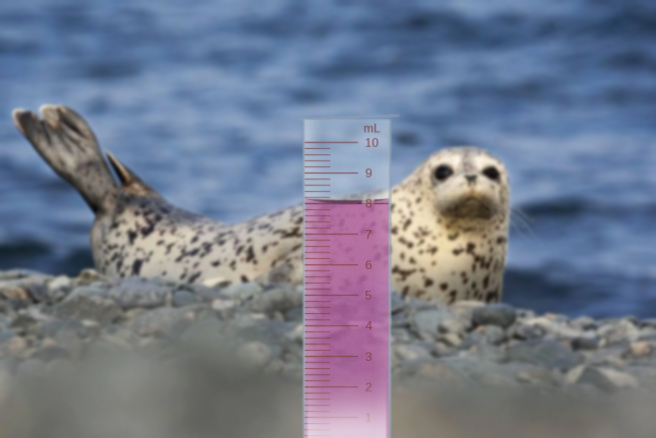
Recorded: 8 mL
